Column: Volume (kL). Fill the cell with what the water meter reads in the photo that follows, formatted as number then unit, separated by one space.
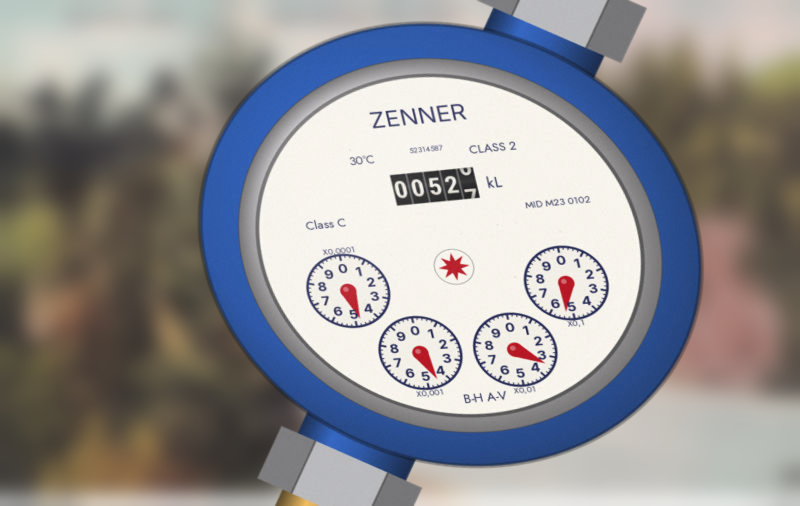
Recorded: 526.5344 kL
